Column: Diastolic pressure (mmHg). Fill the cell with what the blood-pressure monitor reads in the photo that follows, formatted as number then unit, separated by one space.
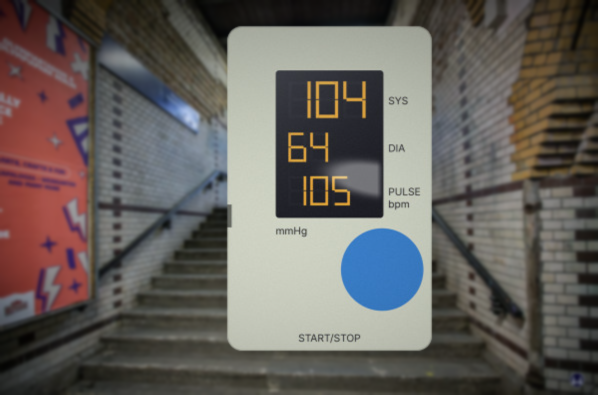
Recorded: 64 mmHg
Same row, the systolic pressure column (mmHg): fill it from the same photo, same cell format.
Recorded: 104 mmHg
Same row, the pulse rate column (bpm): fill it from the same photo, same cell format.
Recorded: 105 bpm
